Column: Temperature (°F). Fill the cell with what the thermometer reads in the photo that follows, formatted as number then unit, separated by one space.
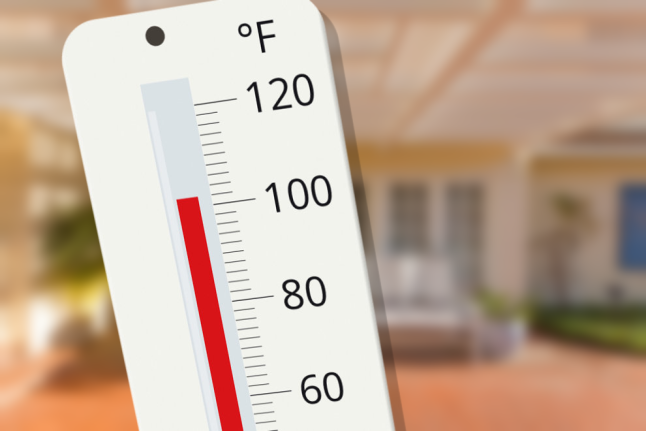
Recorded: 102 °F
